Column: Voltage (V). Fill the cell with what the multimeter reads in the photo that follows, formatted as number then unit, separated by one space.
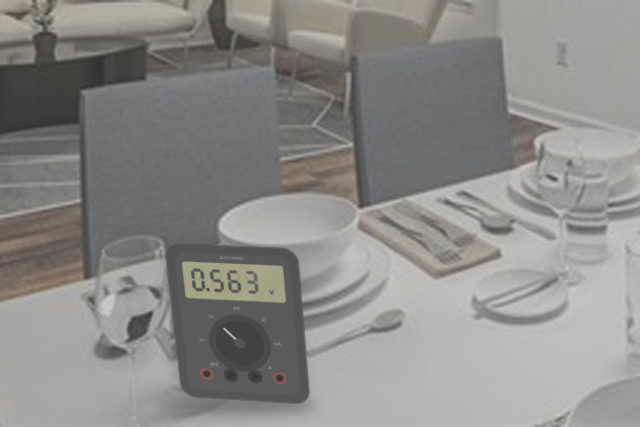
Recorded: 0.563 V
